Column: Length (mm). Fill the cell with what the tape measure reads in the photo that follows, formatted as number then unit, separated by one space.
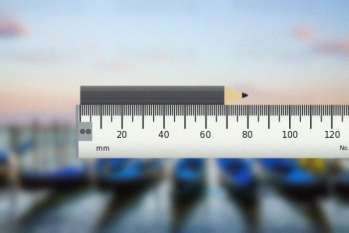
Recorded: 80 mm
